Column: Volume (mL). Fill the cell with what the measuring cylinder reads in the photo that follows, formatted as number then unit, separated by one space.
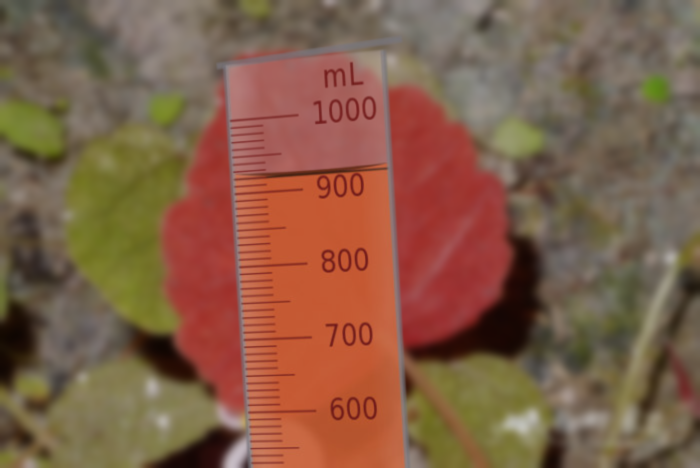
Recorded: 920 mL
